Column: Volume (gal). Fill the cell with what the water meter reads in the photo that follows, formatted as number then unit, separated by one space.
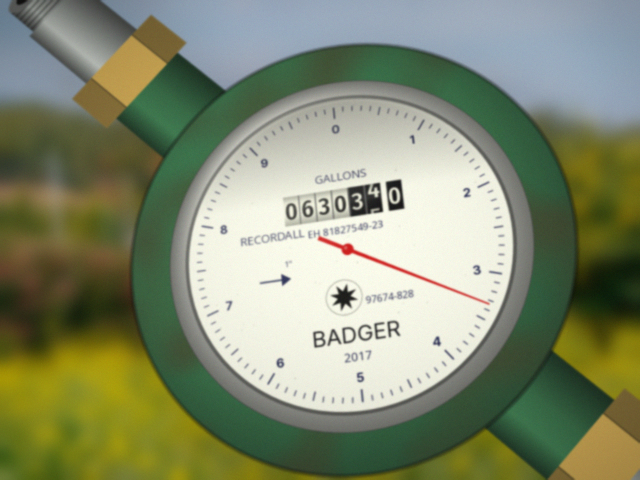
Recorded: 630343.3 gal
